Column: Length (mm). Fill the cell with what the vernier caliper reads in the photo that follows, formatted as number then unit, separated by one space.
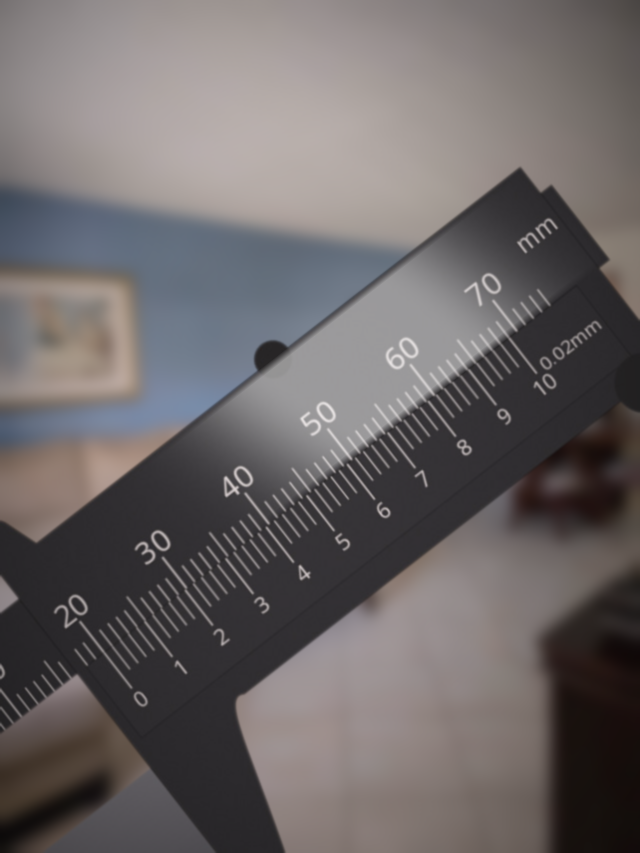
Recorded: 20.0 mm
